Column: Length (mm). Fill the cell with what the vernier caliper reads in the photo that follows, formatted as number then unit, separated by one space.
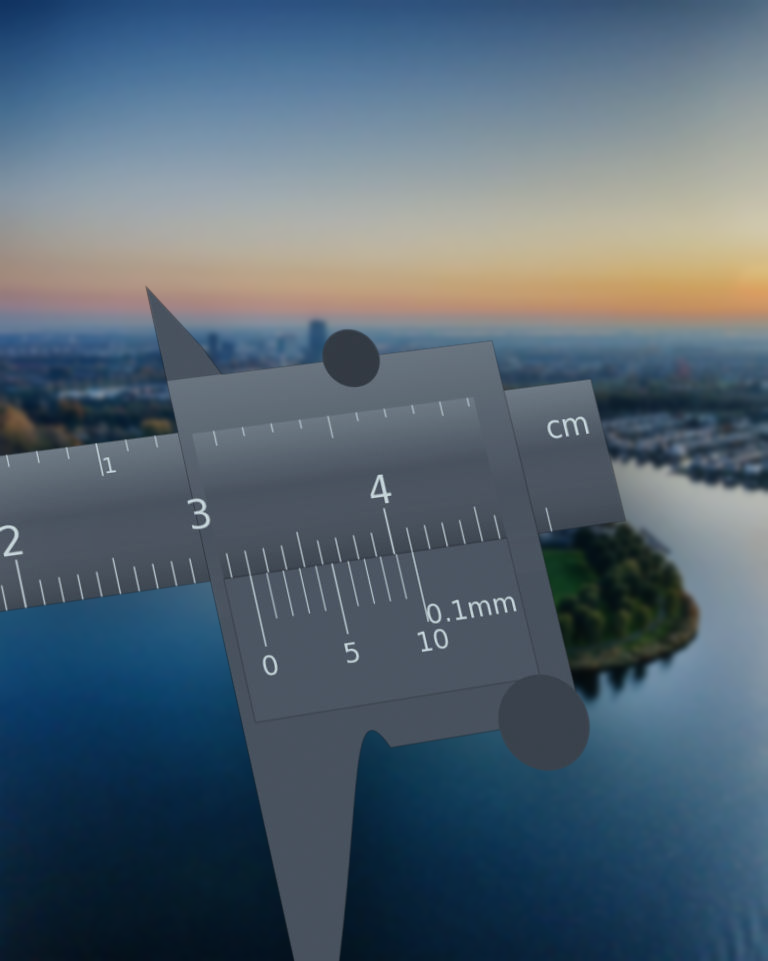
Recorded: 32.0 mm
